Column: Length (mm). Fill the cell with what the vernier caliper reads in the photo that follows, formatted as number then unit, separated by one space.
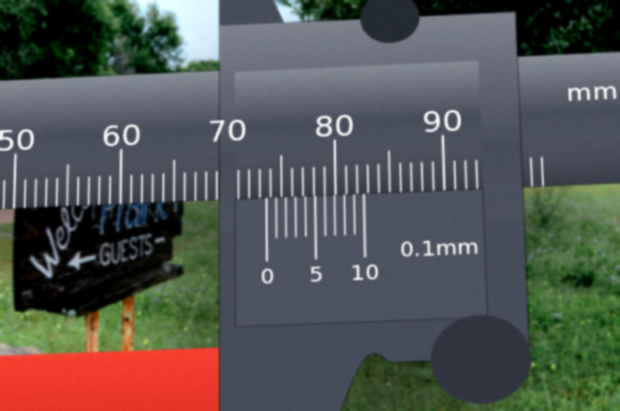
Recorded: 73.6 mm
